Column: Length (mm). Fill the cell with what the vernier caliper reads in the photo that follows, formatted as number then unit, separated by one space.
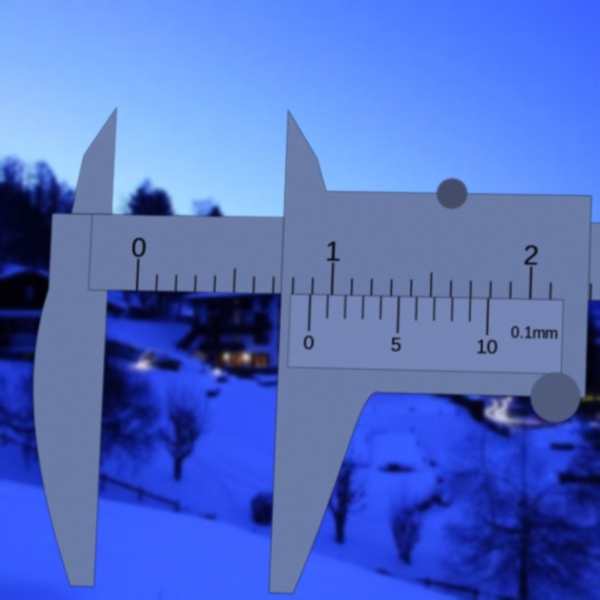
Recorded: 8.9 mm
